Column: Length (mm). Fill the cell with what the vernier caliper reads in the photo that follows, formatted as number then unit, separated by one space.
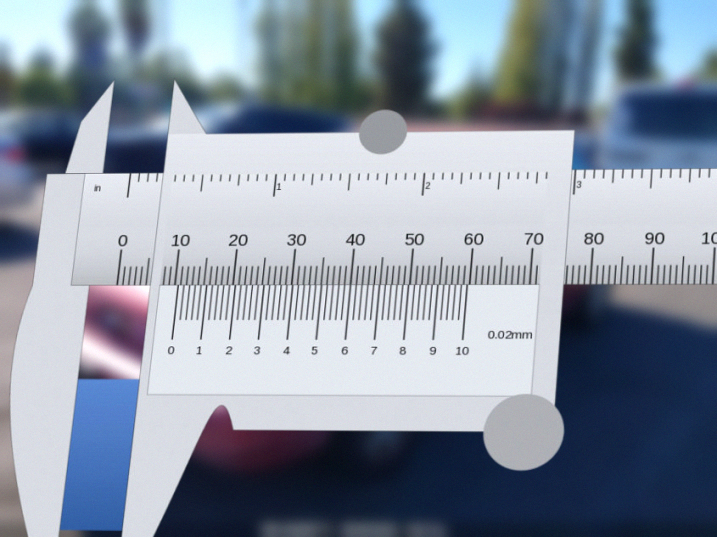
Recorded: 10.6 mm
